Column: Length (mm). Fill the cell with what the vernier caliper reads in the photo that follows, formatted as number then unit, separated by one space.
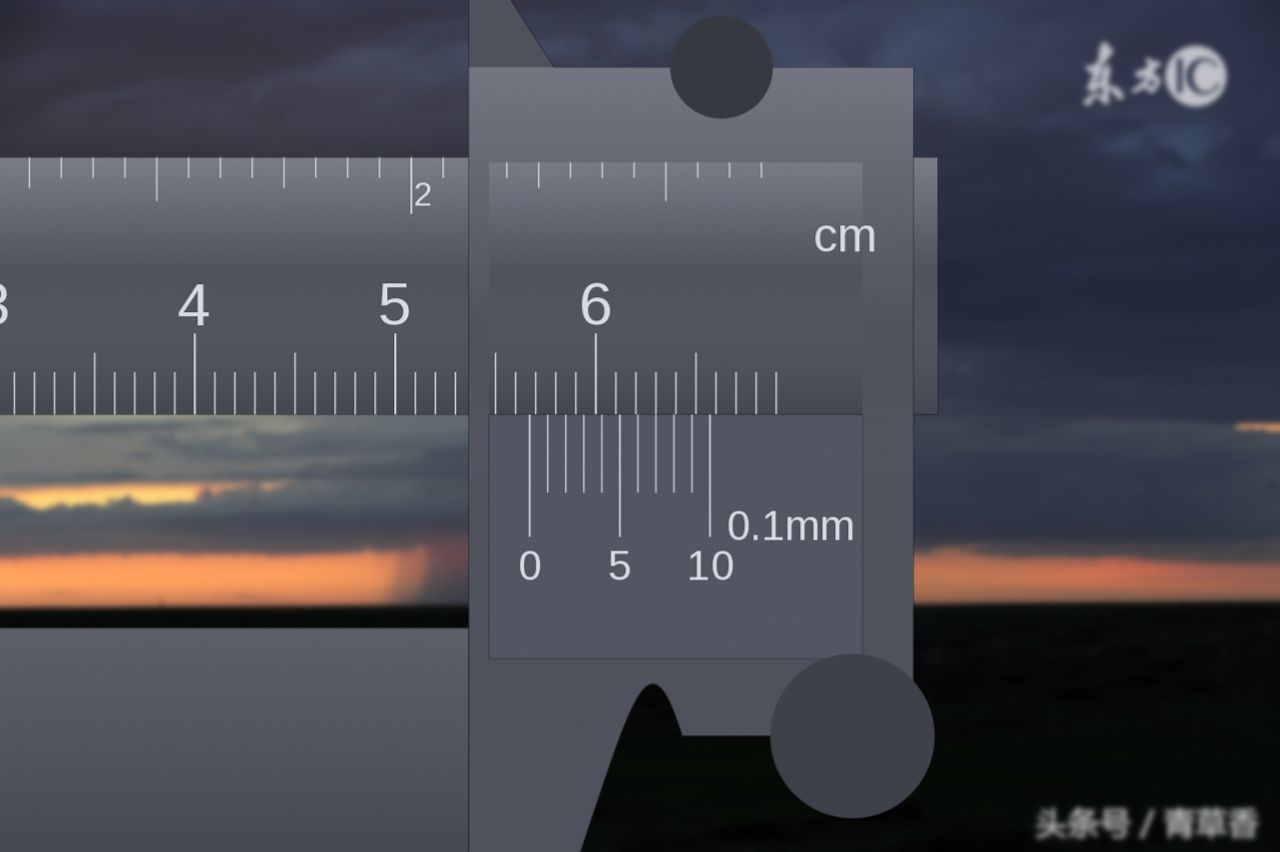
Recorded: 56.7 mm
